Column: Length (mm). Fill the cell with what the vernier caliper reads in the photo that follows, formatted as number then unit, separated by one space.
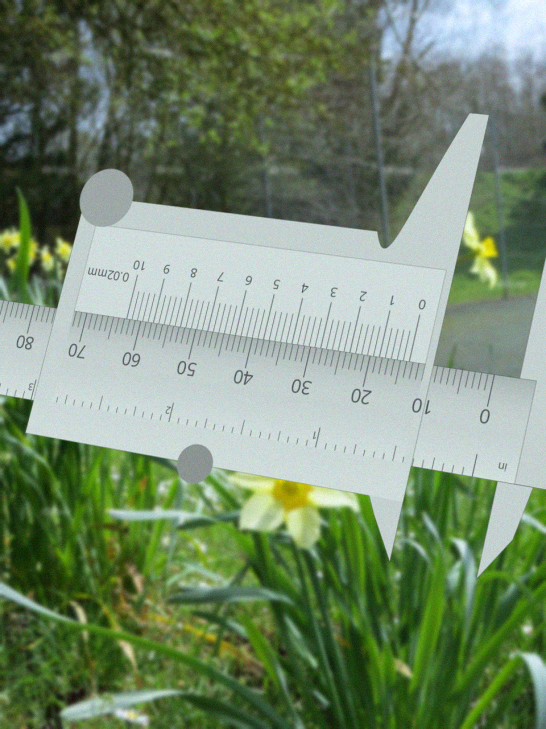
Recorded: 13.6 mm
